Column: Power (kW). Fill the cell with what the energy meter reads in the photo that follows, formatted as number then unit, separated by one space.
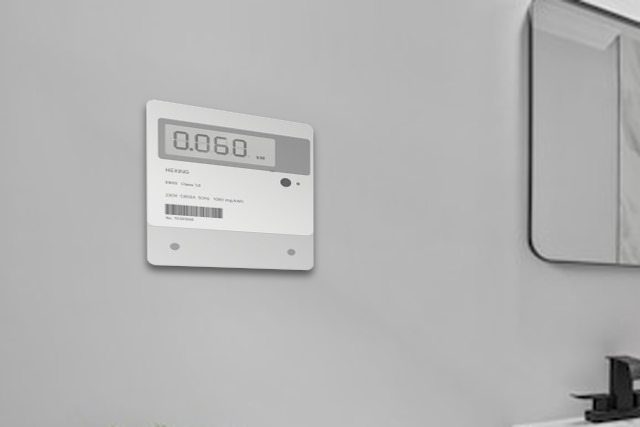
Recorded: 0.060 kW
